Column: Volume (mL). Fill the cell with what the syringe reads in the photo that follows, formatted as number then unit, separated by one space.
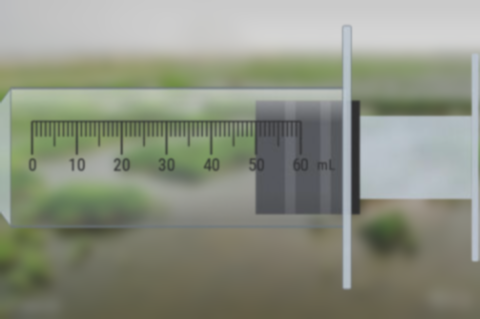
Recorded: 50 mL
